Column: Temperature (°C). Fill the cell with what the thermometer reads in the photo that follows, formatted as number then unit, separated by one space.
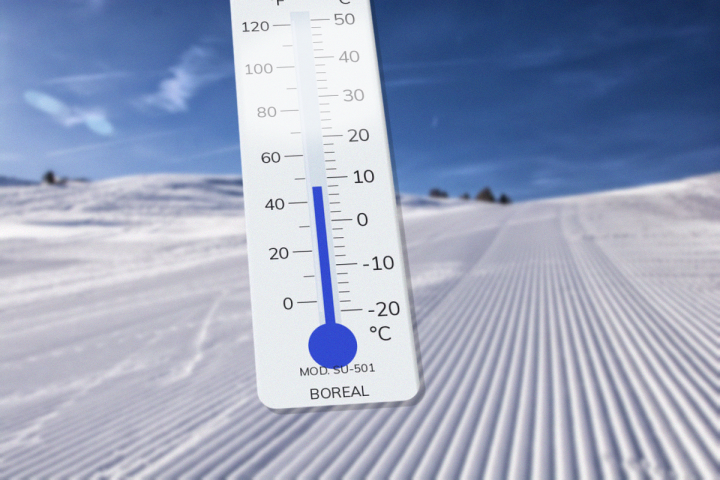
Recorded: 8 °C
